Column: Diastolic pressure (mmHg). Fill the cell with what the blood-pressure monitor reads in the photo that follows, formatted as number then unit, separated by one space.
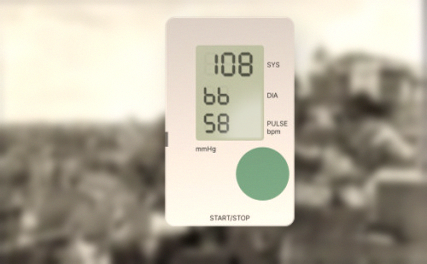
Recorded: 66 mmHg
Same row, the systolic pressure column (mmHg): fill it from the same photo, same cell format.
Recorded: 108 mmHg
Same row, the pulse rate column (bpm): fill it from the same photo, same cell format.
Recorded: 58 bpm
